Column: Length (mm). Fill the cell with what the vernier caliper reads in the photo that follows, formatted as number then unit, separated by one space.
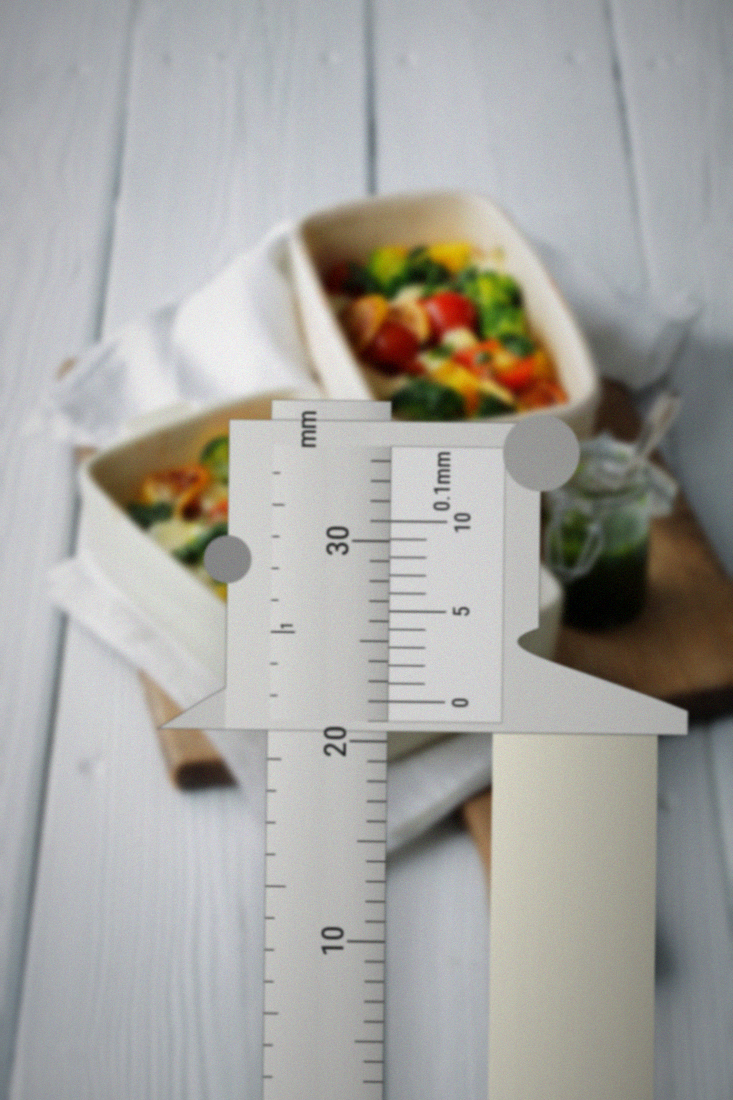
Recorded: 22.0 mm
